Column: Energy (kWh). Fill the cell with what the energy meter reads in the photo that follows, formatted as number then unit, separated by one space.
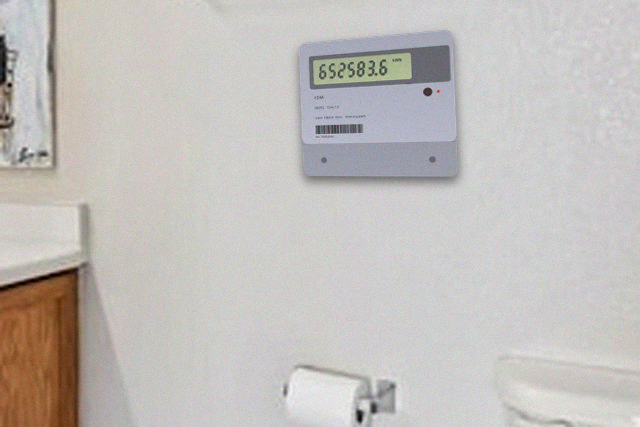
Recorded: 652583.6 kWh
